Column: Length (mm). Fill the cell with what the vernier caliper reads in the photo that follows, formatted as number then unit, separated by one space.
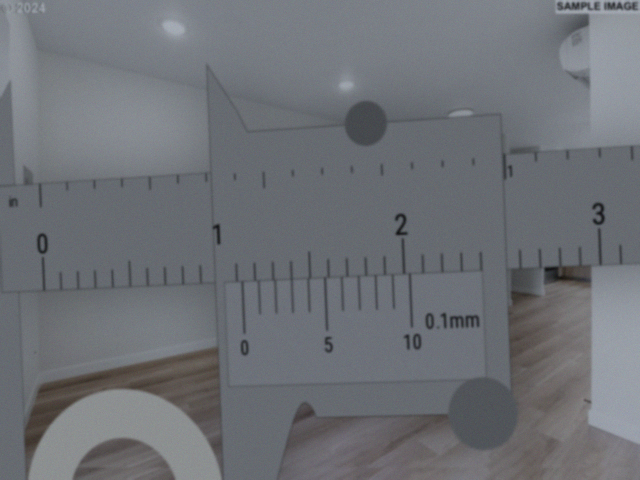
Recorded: 11.3 mm
